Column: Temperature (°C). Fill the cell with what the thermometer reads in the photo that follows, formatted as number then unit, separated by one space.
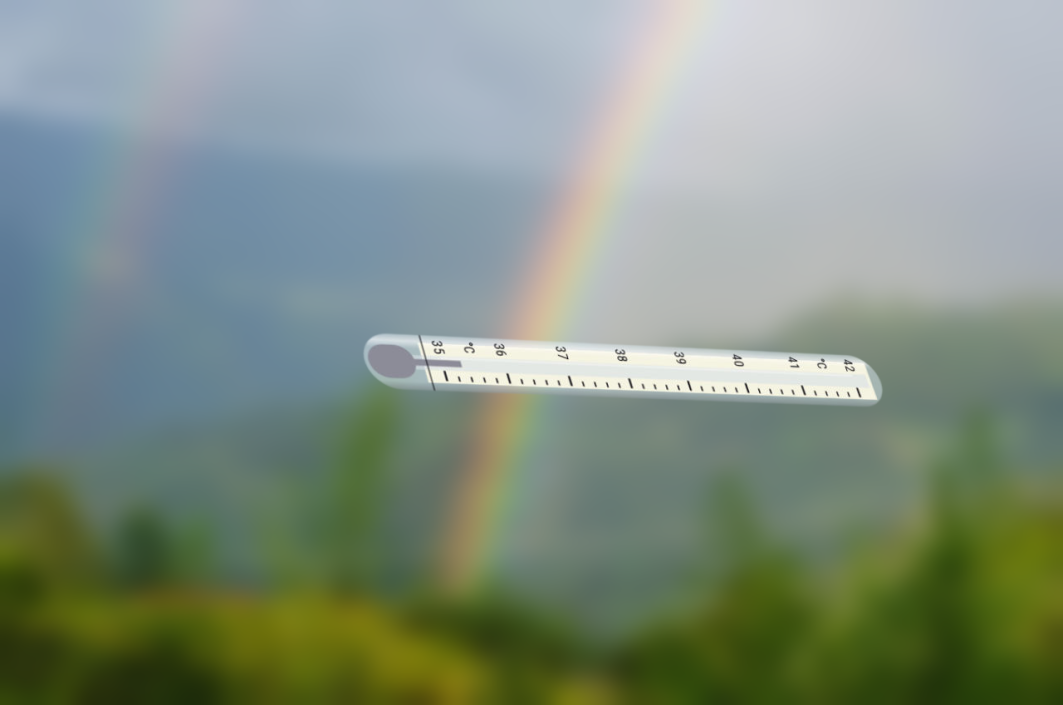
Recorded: 35.3 °C
